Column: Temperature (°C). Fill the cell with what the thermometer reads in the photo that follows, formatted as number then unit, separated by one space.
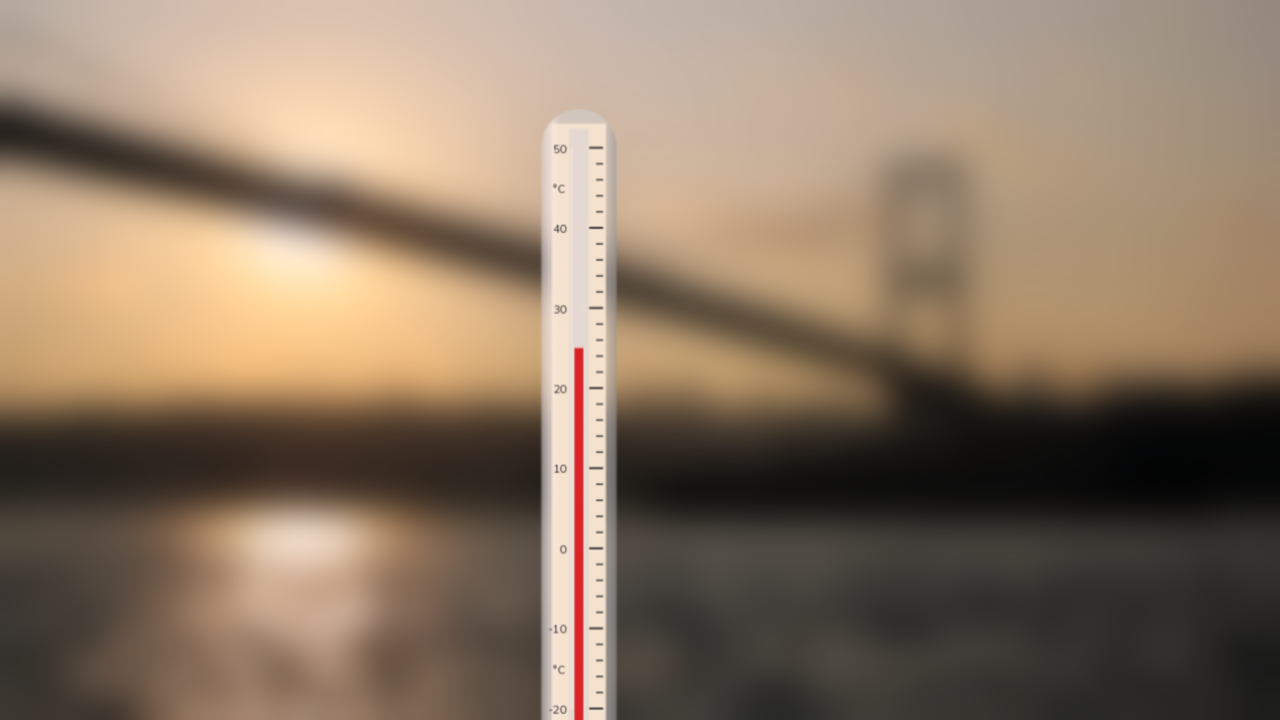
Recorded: 25 °C
